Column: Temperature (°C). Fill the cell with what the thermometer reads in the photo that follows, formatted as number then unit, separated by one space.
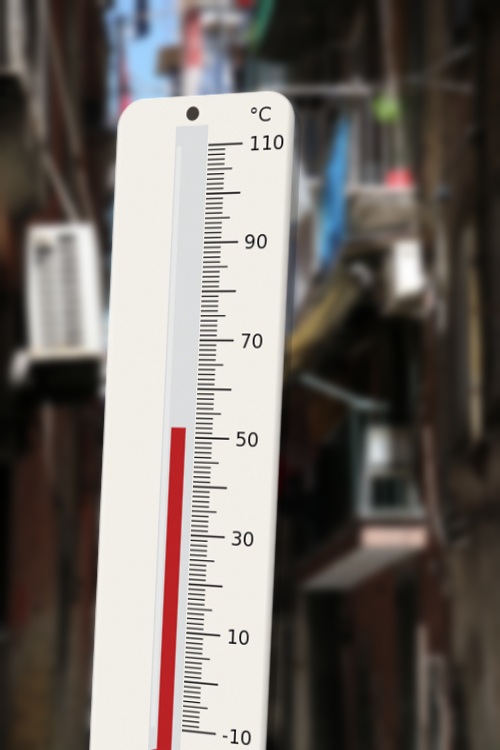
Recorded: 52 °C
